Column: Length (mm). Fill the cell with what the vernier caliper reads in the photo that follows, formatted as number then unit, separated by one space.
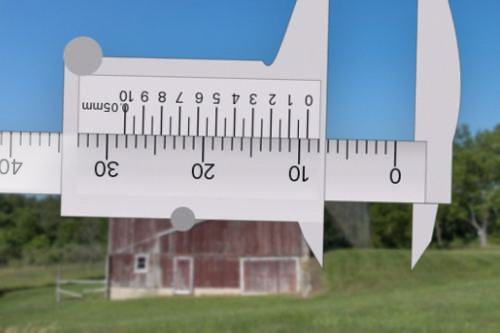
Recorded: 9.2 mm
